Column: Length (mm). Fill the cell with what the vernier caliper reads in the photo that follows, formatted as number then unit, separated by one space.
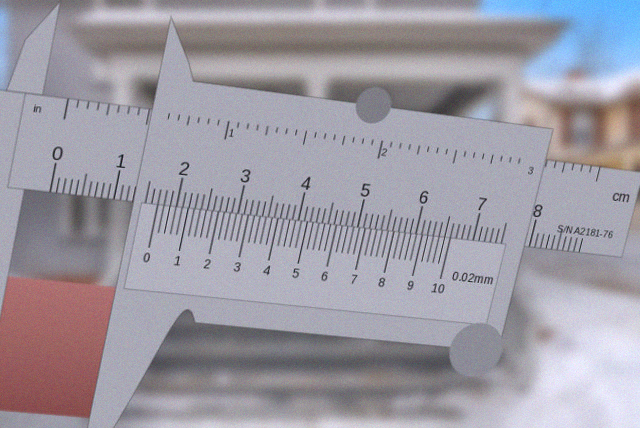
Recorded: 17.0 mm
